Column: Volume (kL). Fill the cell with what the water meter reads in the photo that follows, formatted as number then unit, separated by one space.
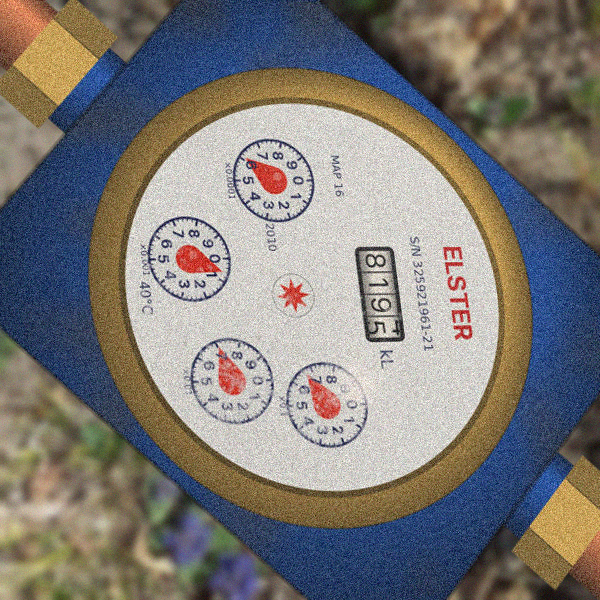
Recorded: 8194.6706 kL
